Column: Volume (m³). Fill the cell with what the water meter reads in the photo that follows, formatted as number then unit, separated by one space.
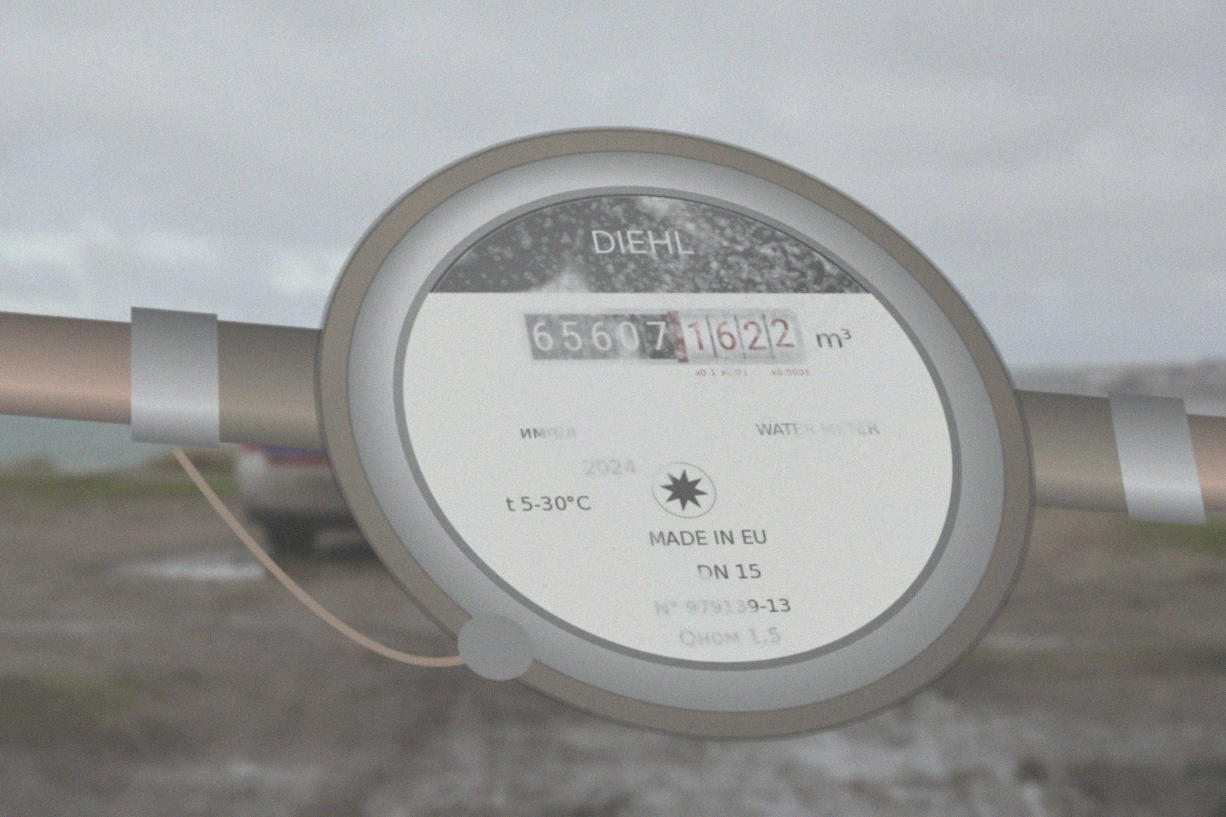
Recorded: 65607.1622 m³
